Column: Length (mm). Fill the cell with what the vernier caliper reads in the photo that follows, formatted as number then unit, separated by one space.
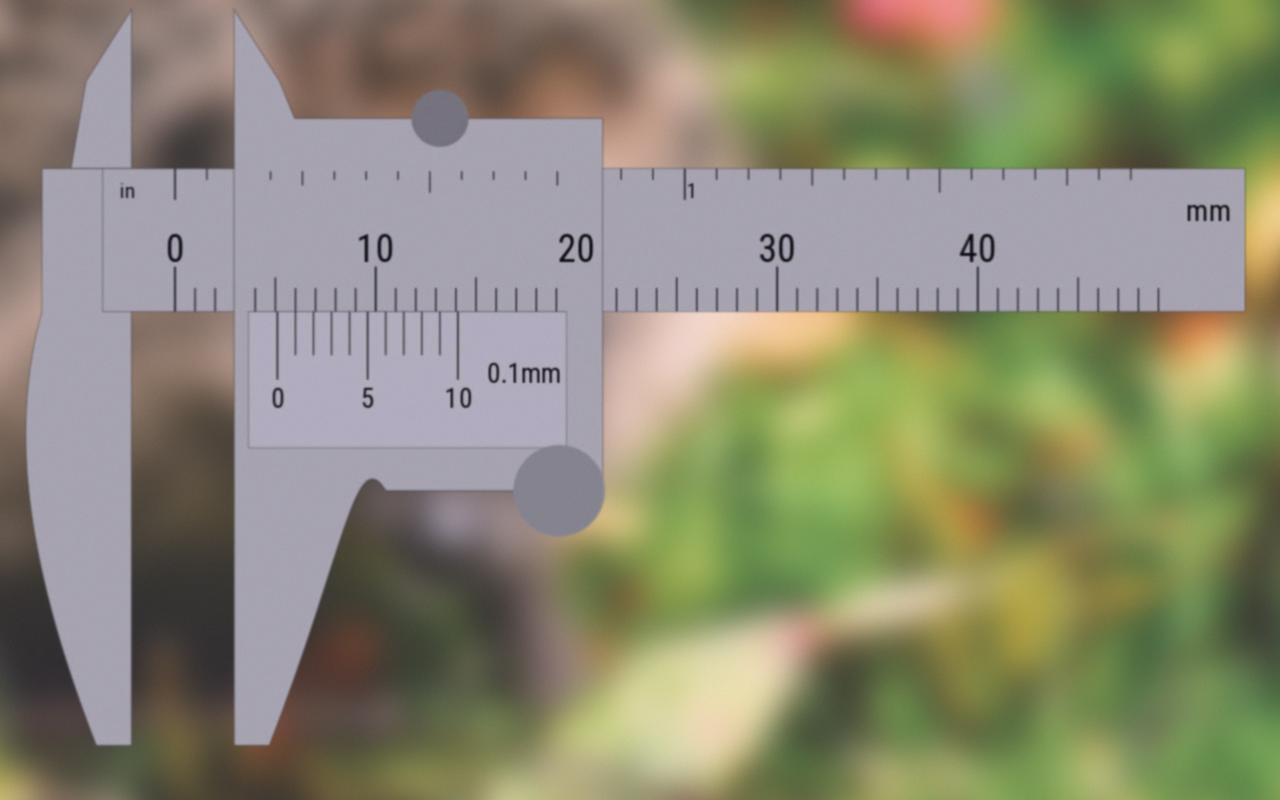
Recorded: 5.1 mm
